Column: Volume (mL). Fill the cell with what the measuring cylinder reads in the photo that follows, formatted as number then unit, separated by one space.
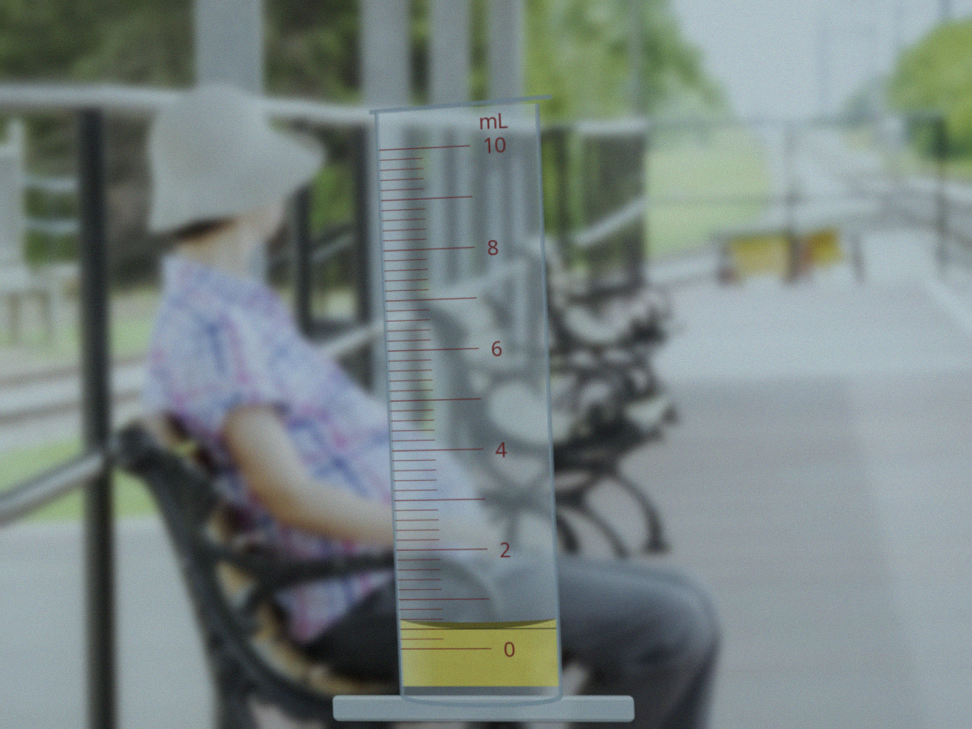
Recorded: 0.4 mL
